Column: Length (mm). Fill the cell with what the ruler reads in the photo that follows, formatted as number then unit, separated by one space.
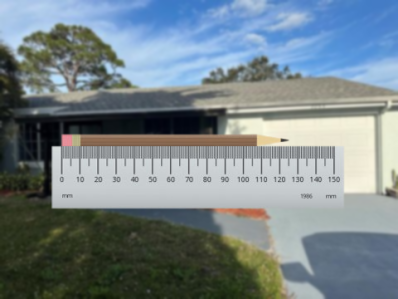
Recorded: 125 mm
